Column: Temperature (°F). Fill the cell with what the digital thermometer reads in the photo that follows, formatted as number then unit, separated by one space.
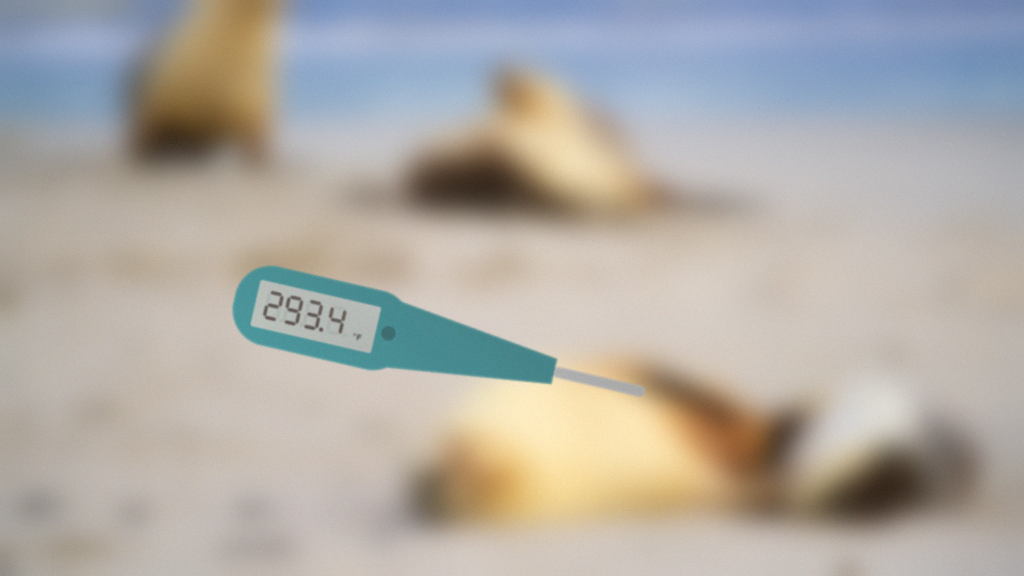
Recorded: 293.4 °F
